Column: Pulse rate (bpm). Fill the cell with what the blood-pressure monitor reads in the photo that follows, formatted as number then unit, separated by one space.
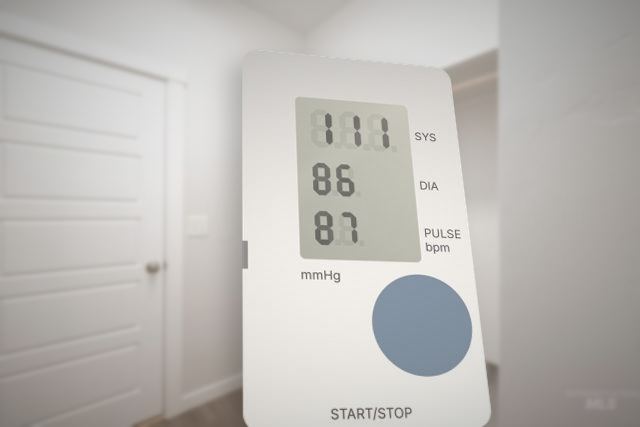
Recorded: 87 bpm
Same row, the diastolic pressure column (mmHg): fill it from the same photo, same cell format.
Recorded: 86 mmHg
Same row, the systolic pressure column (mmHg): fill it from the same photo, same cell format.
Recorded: 111 mmHg
